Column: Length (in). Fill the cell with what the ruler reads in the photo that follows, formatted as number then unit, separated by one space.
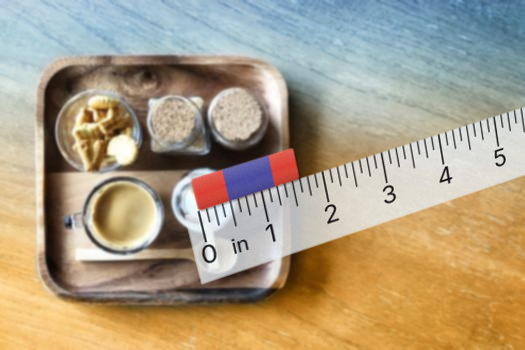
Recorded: 1.625 in
